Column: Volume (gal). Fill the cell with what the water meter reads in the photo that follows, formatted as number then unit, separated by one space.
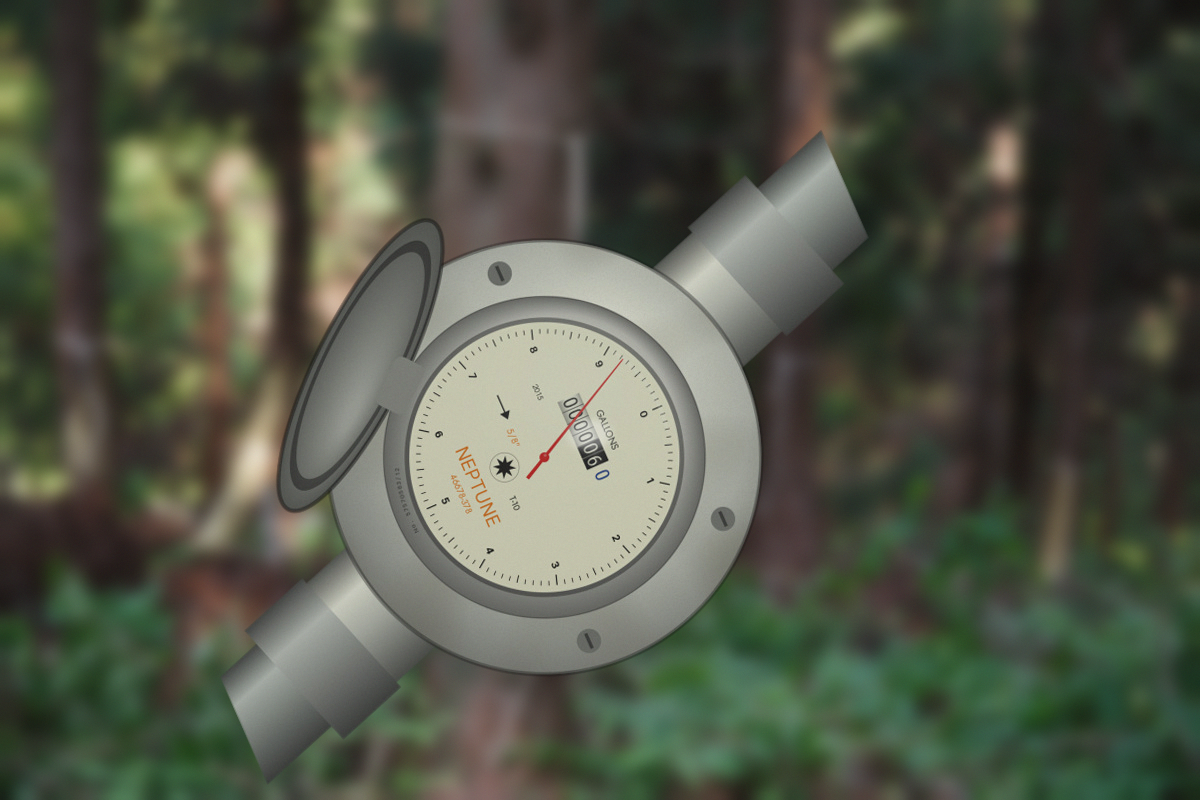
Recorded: 59.2 gal
